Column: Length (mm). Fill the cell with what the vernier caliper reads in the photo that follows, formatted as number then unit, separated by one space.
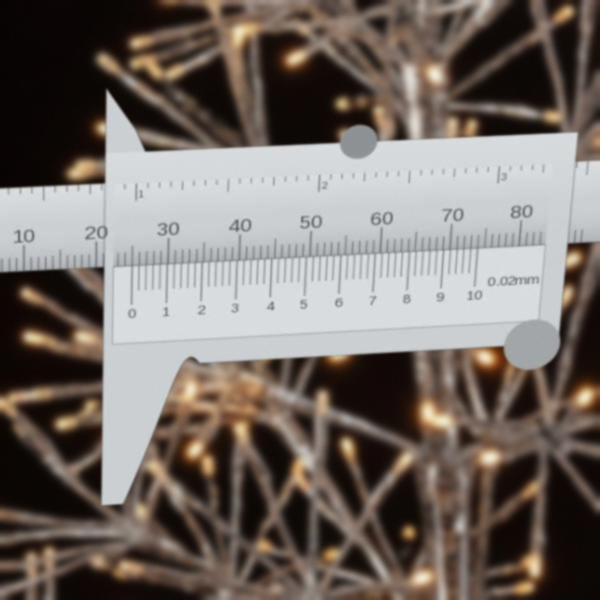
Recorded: 25.0 mm
